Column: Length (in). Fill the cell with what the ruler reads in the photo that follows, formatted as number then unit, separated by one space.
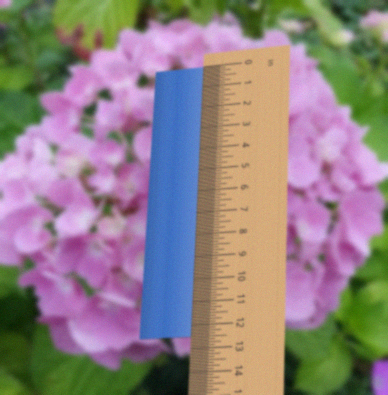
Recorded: 12.5 in
